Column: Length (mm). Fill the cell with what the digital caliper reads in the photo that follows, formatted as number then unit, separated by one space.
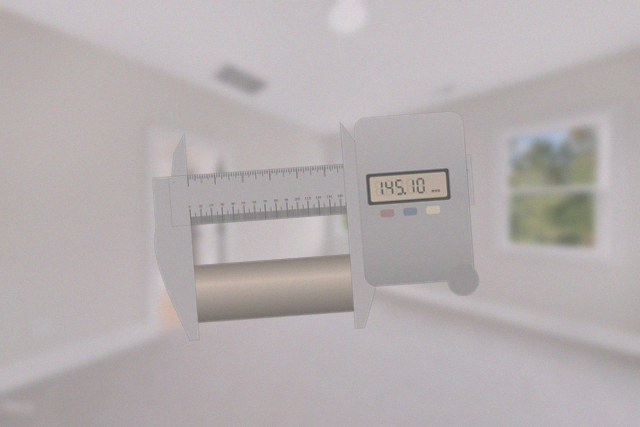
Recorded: 145.10 mm
